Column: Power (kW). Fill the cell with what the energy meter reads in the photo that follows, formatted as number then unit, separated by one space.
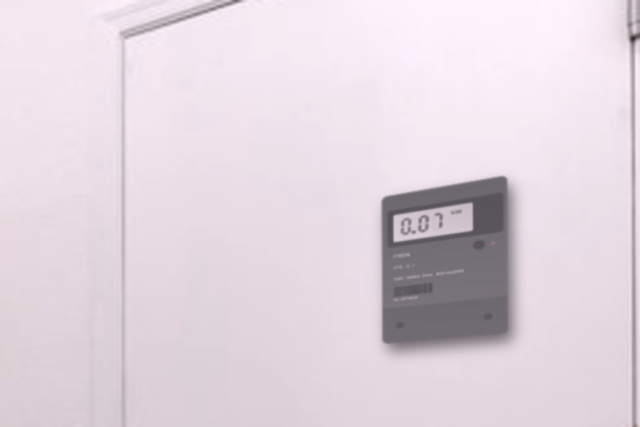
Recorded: 0.07 kW
